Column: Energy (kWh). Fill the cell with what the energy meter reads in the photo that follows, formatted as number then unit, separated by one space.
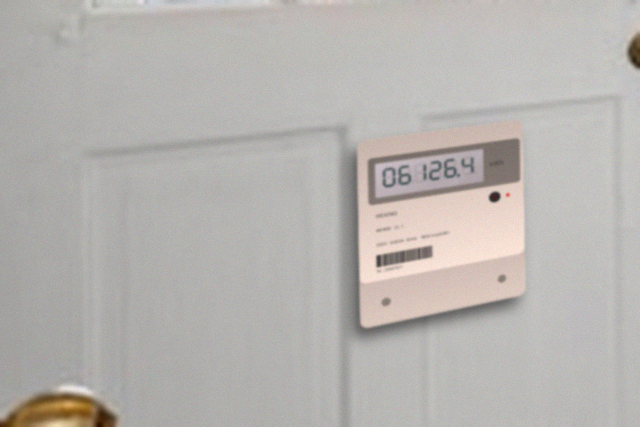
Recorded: 6126.4 kWh
